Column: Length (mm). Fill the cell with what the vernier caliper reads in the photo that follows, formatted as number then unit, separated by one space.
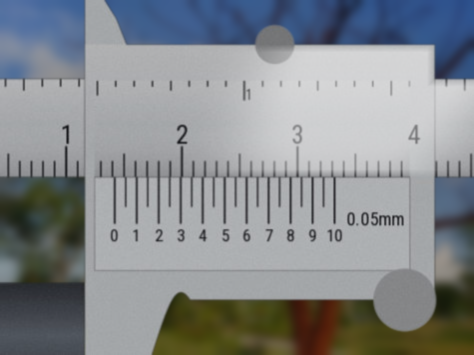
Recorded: 14.2 mm
